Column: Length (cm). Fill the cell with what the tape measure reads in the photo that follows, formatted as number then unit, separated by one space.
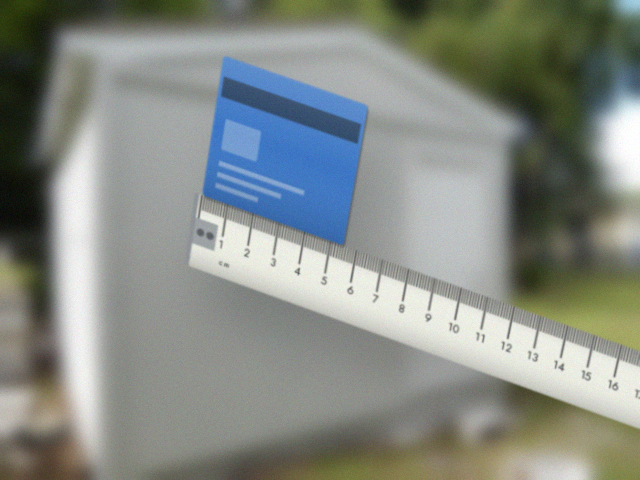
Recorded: 5.5 cm
